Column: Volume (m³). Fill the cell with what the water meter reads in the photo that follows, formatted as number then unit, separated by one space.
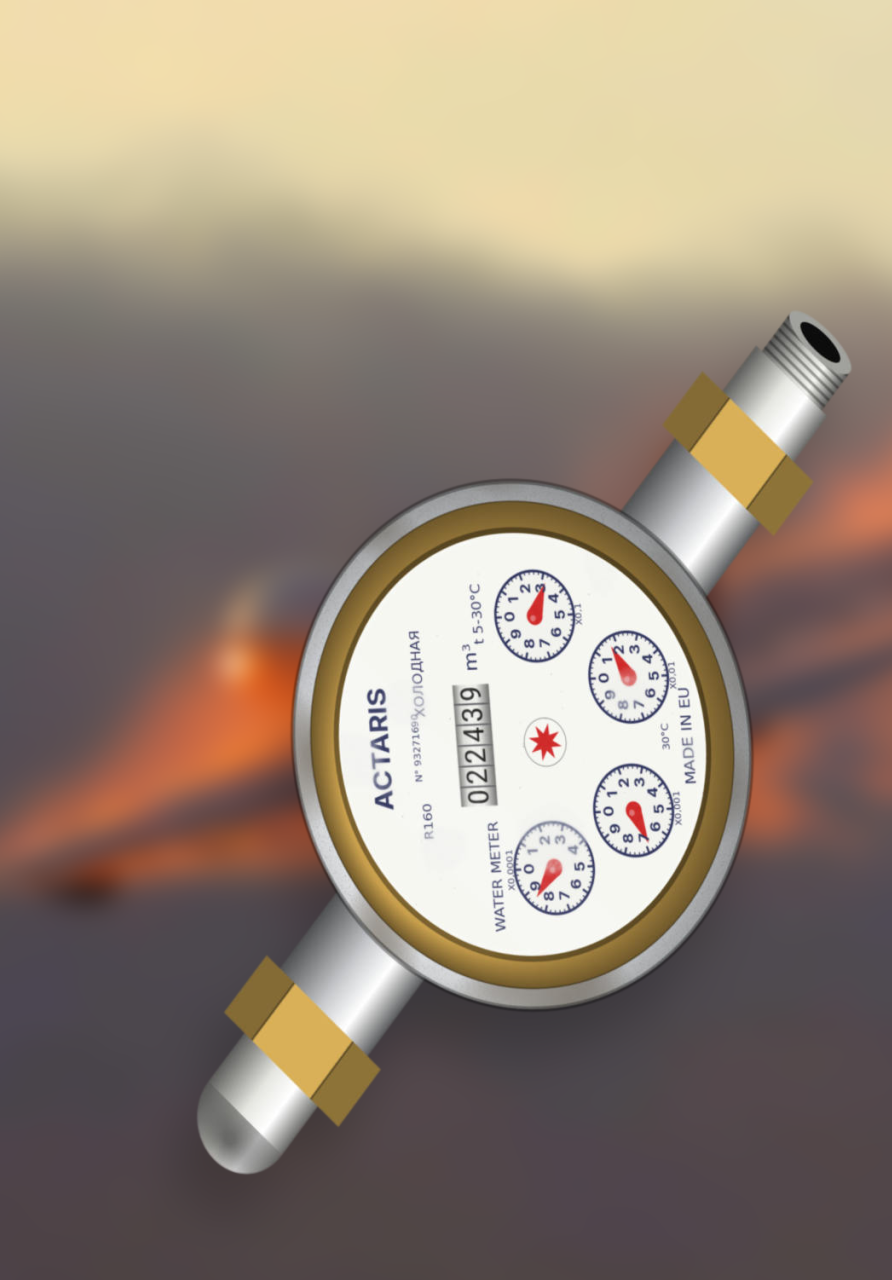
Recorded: 22439.3168 m³
